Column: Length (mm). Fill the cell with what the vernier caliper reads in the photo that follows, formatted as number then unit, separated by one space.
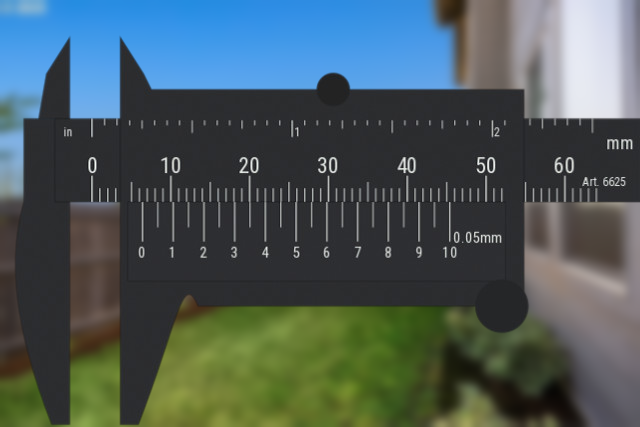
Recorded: 6.4 mm
